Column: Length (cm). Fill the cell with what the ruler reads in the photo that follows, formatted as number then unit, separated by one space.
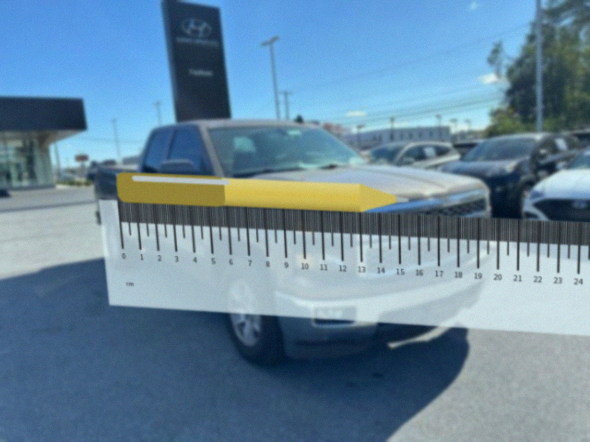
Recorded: 15.5 cm
